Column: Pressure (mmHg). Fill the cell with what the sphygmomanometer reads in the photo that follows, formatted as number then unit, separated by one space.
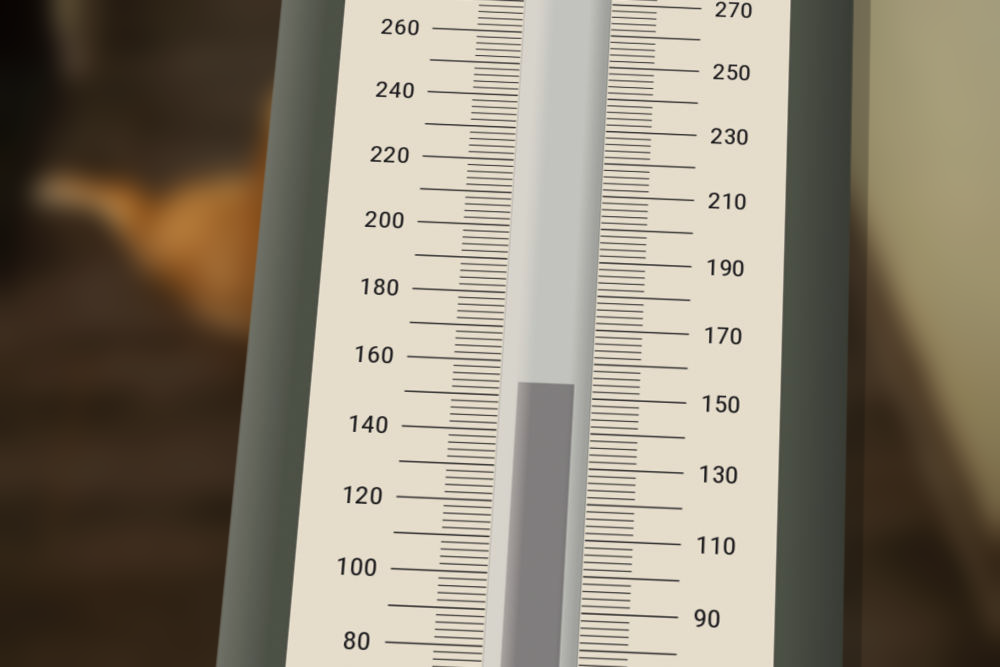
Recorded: 154 mmHg
